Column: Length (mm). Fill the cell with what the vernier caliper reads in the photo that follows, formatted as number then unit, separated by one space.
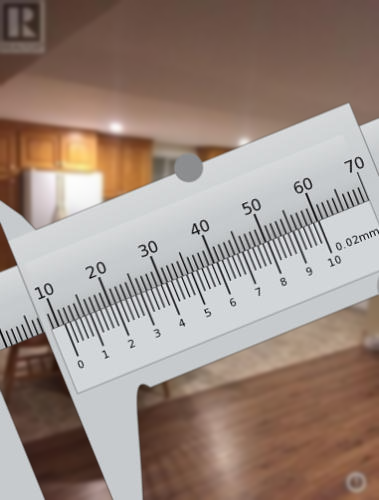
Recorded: 11.2 mm
